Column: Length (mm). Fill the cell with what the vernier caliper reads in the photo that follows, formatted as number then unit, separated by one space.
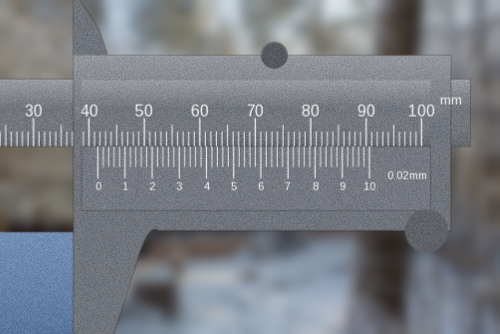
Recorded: 41.6 mm
